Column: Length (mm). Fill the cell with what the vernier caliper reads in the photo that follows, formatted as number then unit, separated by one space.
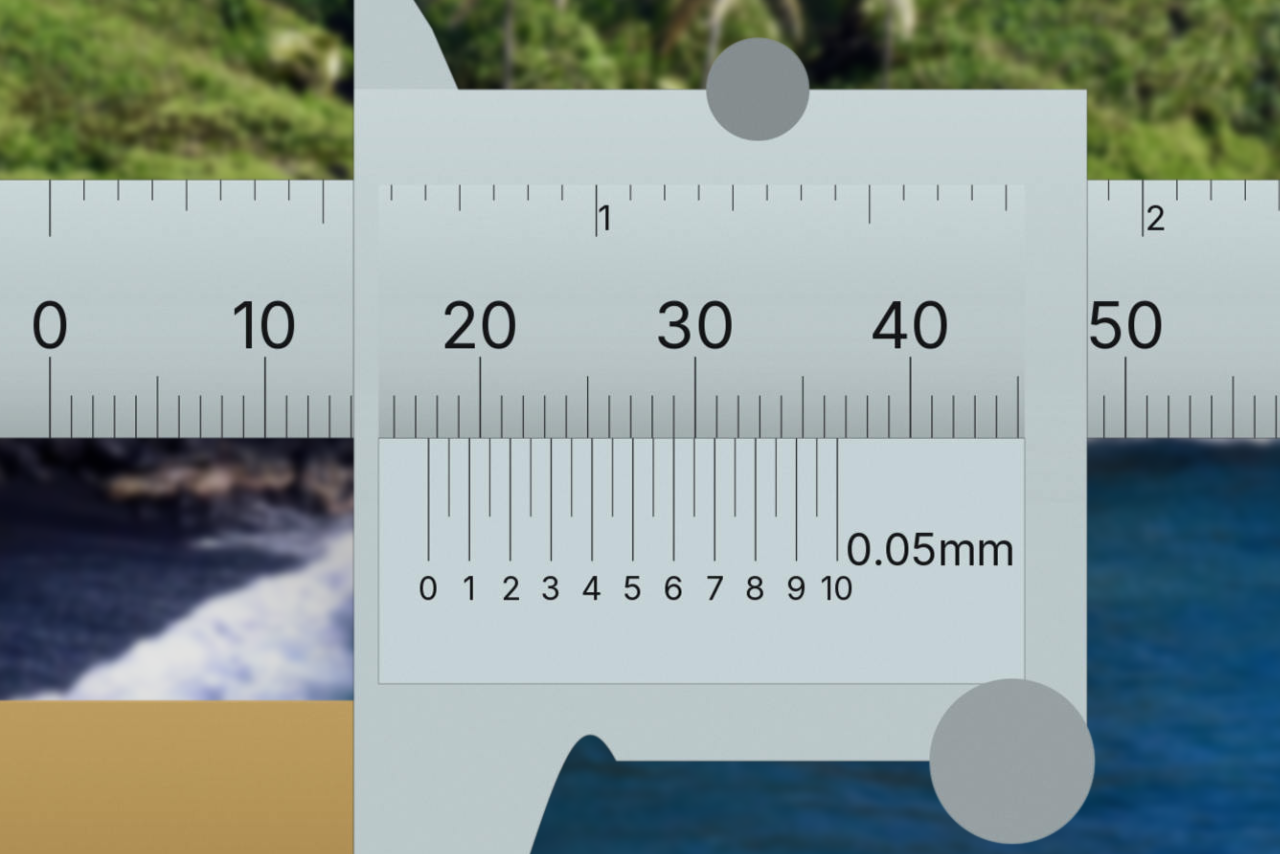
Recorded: 17.6 mm
